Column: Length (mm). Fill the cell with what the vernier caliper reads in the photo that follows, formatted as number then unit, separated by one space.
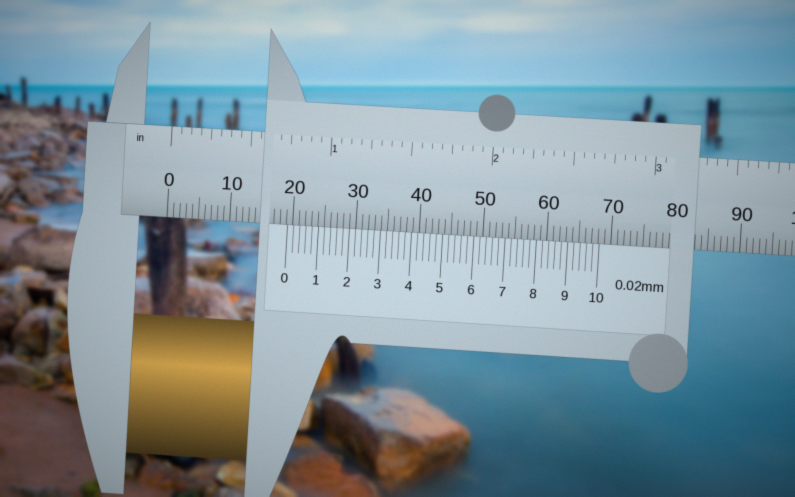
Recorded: 19.2 mm
